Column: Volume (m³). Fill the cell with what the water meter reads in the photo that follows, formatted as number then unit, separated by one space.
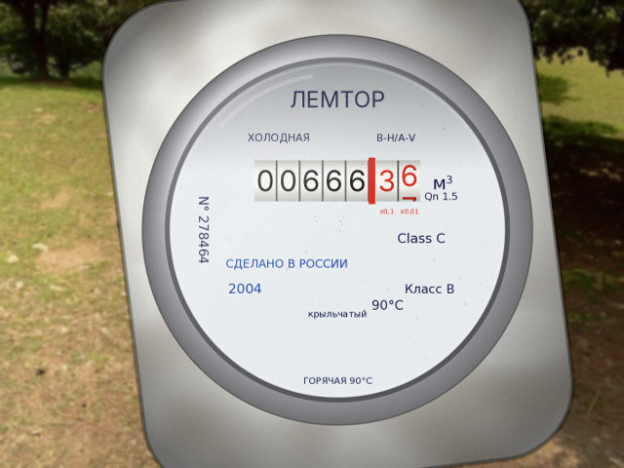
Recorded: 666.36 m³
